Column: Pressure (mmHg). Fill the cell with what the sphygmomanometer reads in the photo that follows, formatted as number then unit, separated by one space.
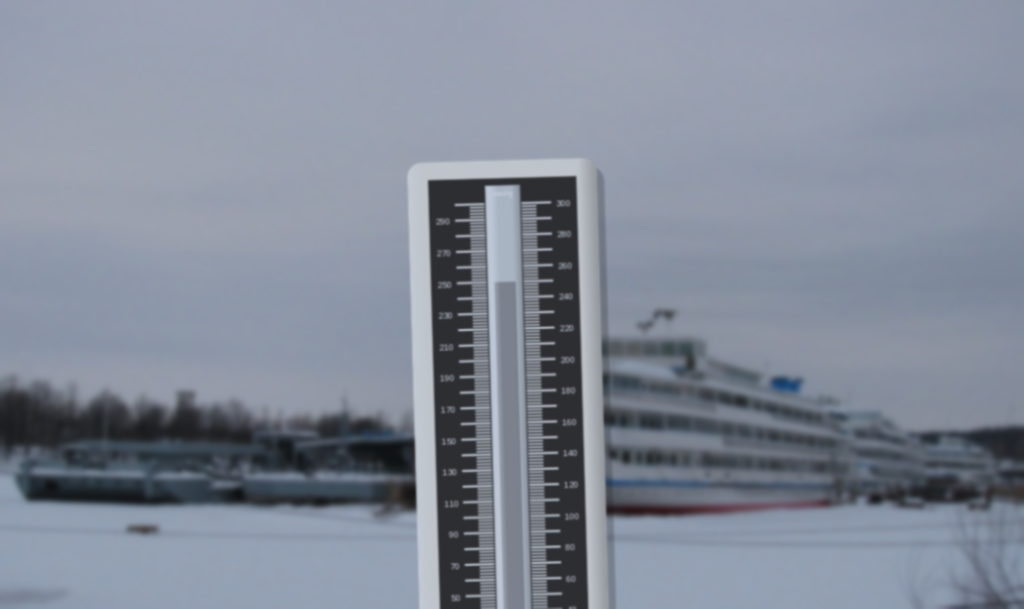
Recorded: 250 mmHg
